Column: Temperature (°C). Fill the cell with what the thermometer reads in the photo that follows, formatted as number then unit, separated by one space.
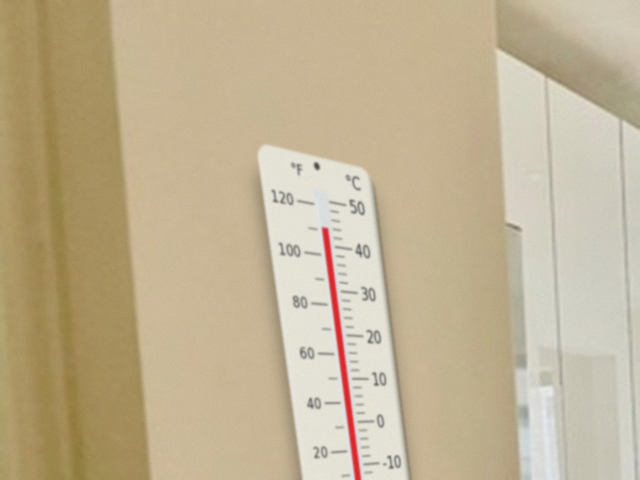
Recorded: 44 °C
